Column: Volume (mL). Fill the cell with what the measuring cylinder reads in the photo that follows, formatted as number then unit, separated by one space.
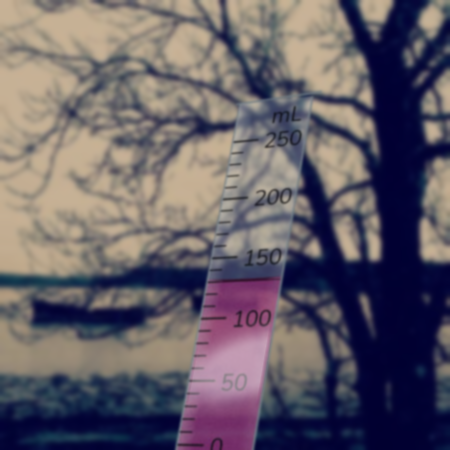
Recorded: 130 mL
